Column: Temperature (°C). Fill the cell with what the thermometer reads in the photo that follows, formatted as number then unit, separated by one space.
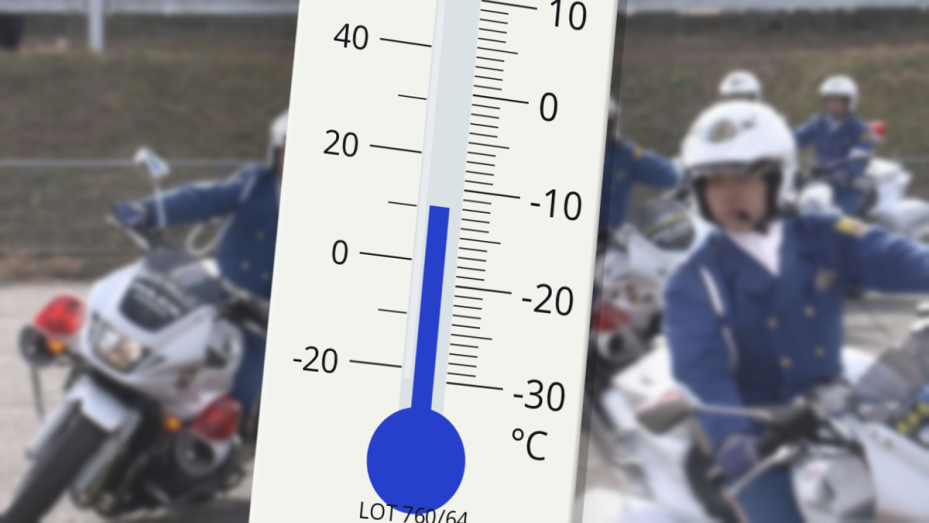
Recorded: -12 °C
